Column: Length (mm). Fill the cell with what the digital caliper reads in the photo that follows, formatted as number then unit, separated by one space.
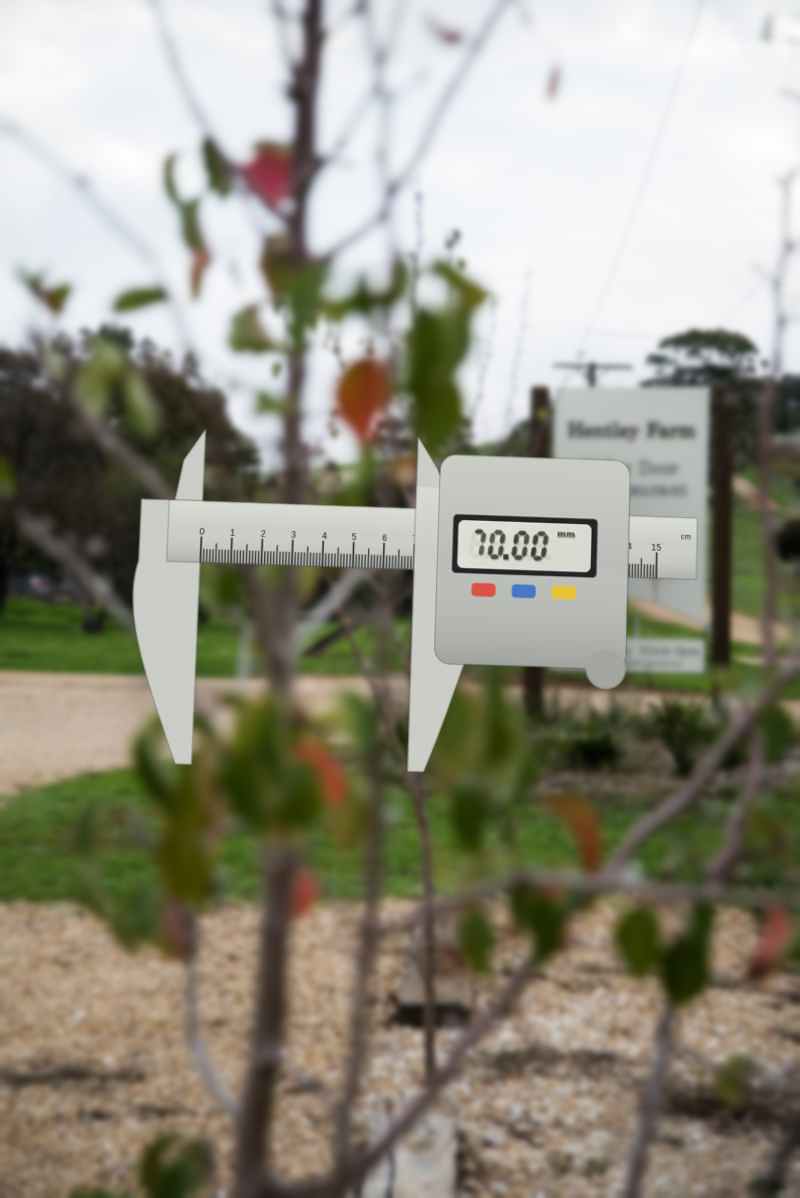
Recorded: 70.00 mm
